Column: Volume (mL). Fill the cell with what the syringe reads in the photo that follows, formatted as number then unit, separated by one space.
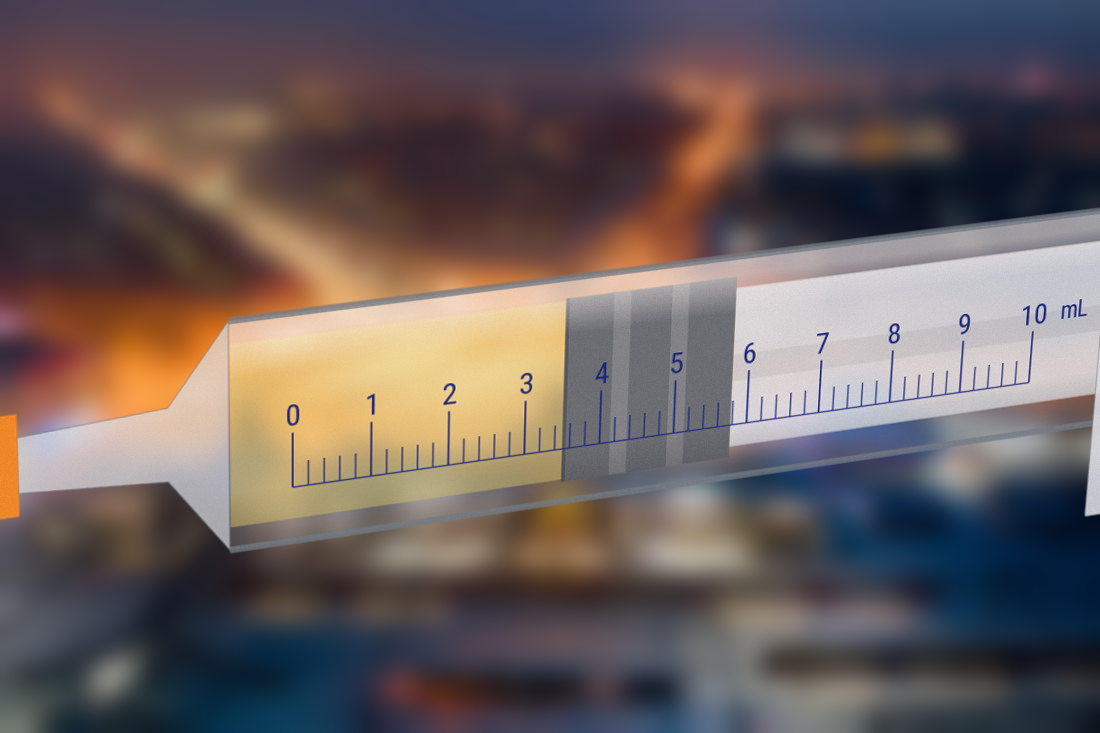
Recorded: 3.5 mL
